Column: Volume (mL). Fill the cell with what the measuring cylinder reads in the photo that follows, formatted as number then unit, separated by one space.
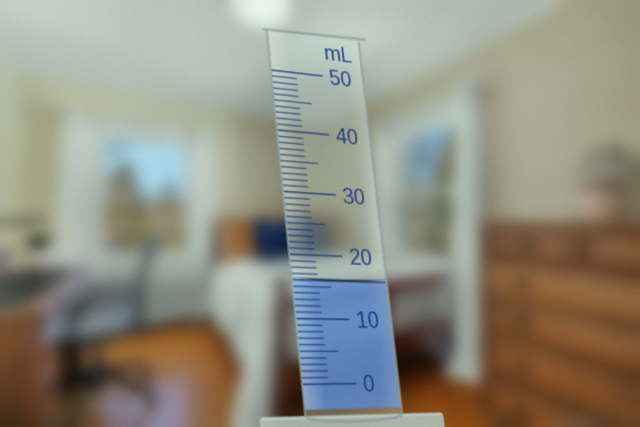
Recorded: 16 mL
